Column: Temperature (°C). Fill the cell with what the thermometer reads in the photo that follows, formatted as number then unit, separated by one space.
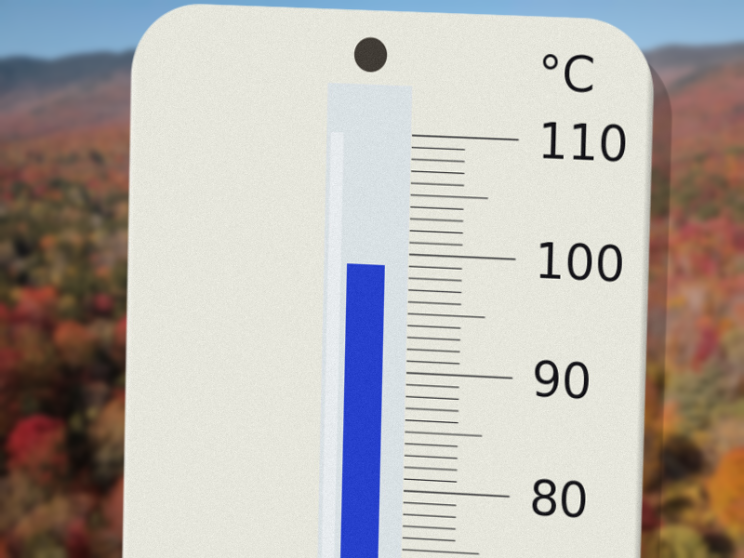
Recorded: 99 °C
